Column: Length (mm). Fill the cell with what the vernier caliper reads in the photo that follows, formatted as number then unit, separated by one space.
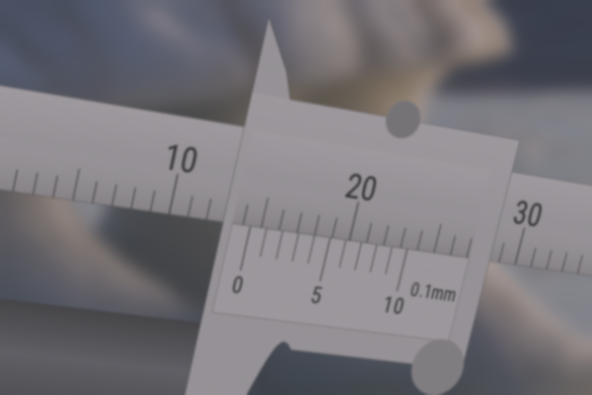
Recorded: 14.4 mm
